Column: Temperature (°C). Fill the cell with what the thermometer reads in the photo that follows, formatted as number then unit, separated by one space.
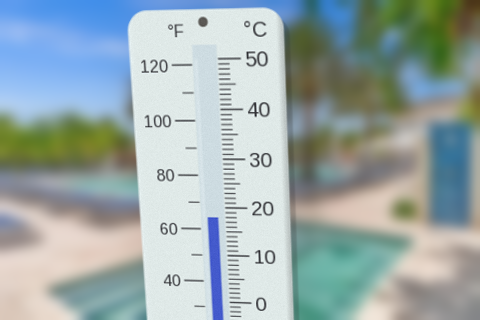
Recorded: 18 °C
